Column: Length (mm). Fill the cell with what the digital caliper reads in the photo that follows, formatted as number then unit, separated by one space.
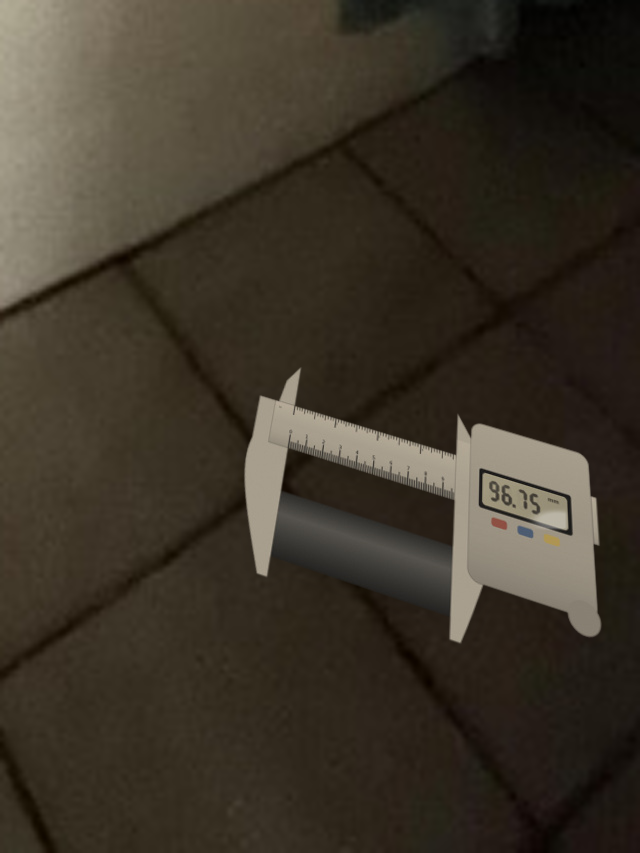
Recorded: 96.75 mm
